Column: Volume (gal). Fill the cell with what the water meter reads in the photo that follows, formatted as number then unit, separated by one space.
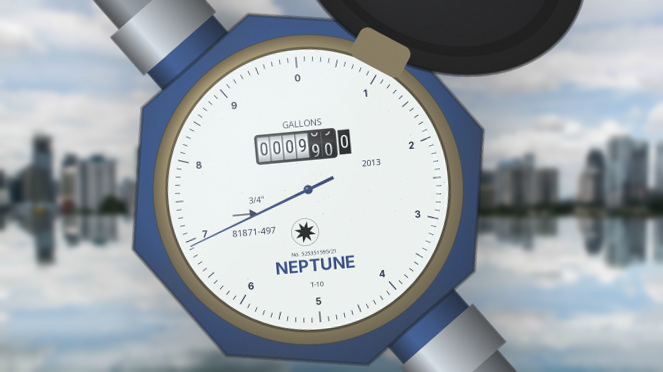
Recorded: 9896.9 gal
